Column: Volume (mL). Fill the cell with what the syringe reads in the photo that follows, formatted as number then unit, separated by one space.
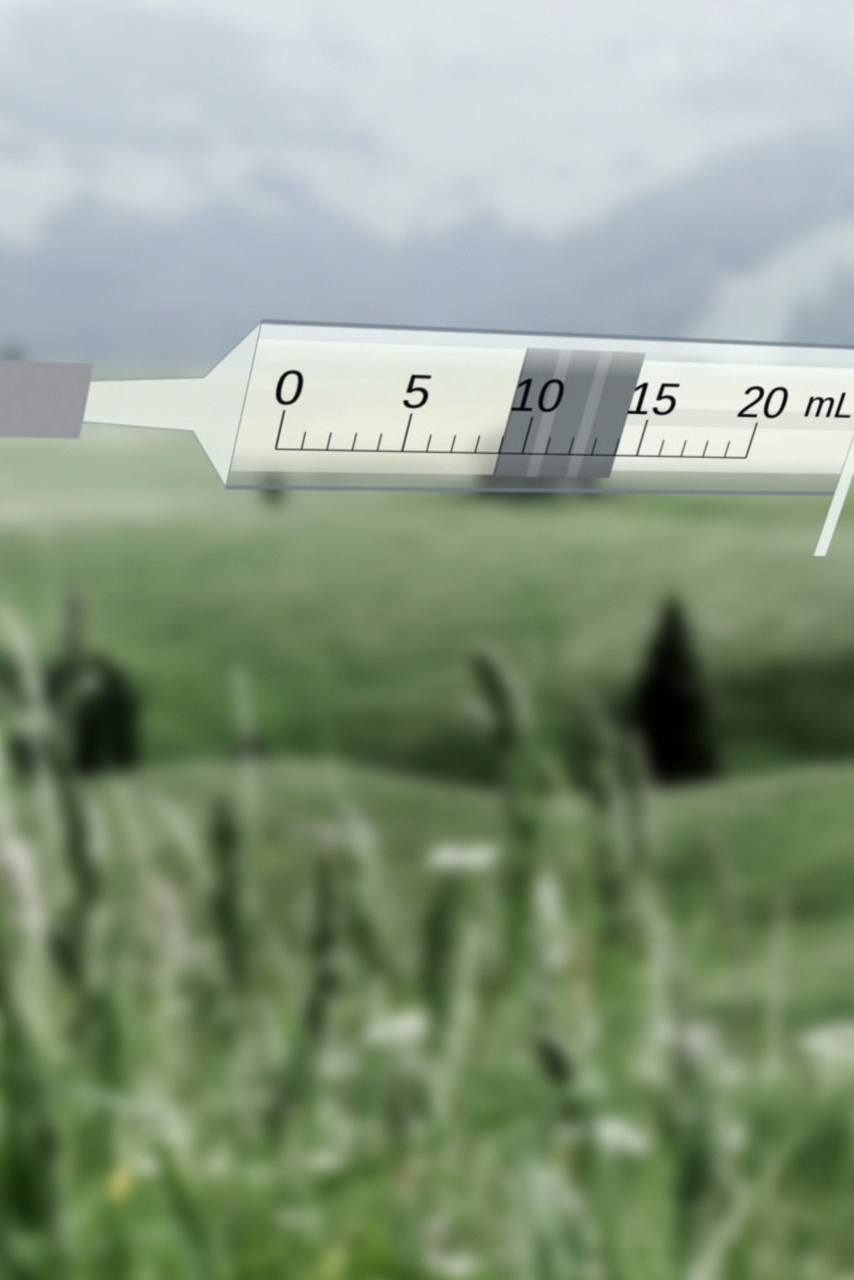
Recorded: 9 mL
